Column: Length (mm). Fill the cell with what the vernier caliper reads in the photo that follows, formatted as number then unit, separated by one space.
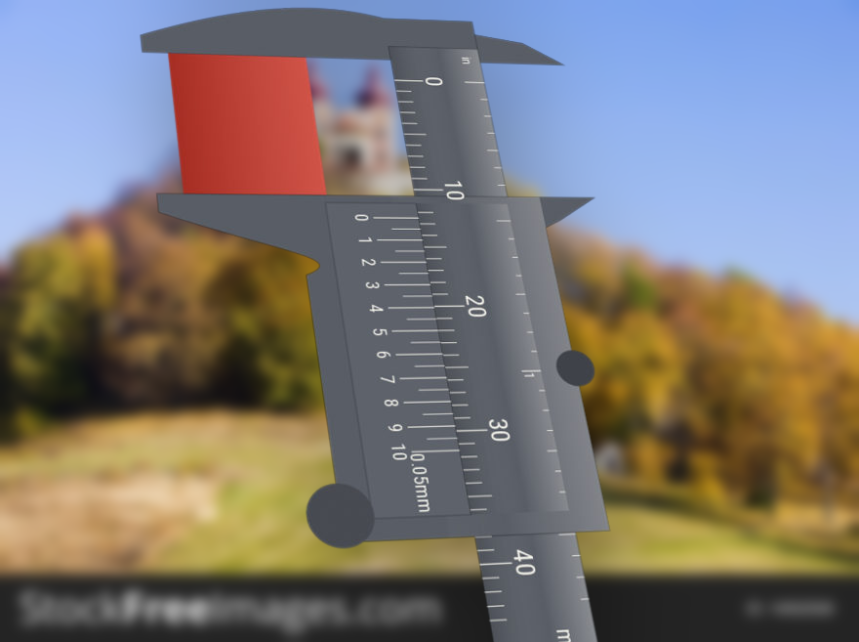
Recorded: 12.5 mm
